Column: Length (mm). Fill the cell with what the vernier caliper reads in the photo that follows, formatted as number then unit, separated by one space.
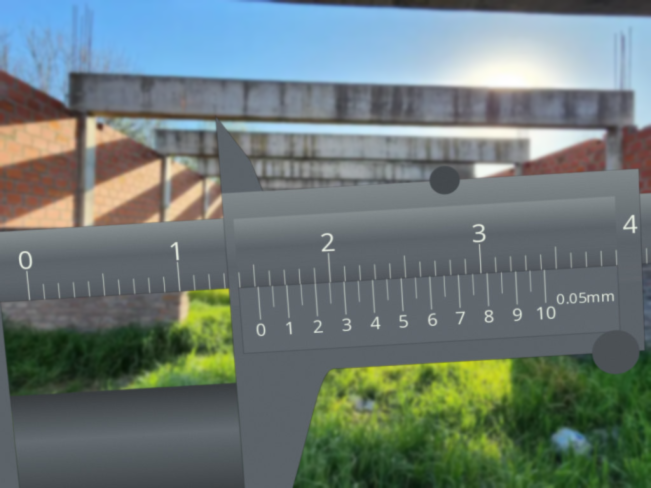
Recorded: 15.2 mm
